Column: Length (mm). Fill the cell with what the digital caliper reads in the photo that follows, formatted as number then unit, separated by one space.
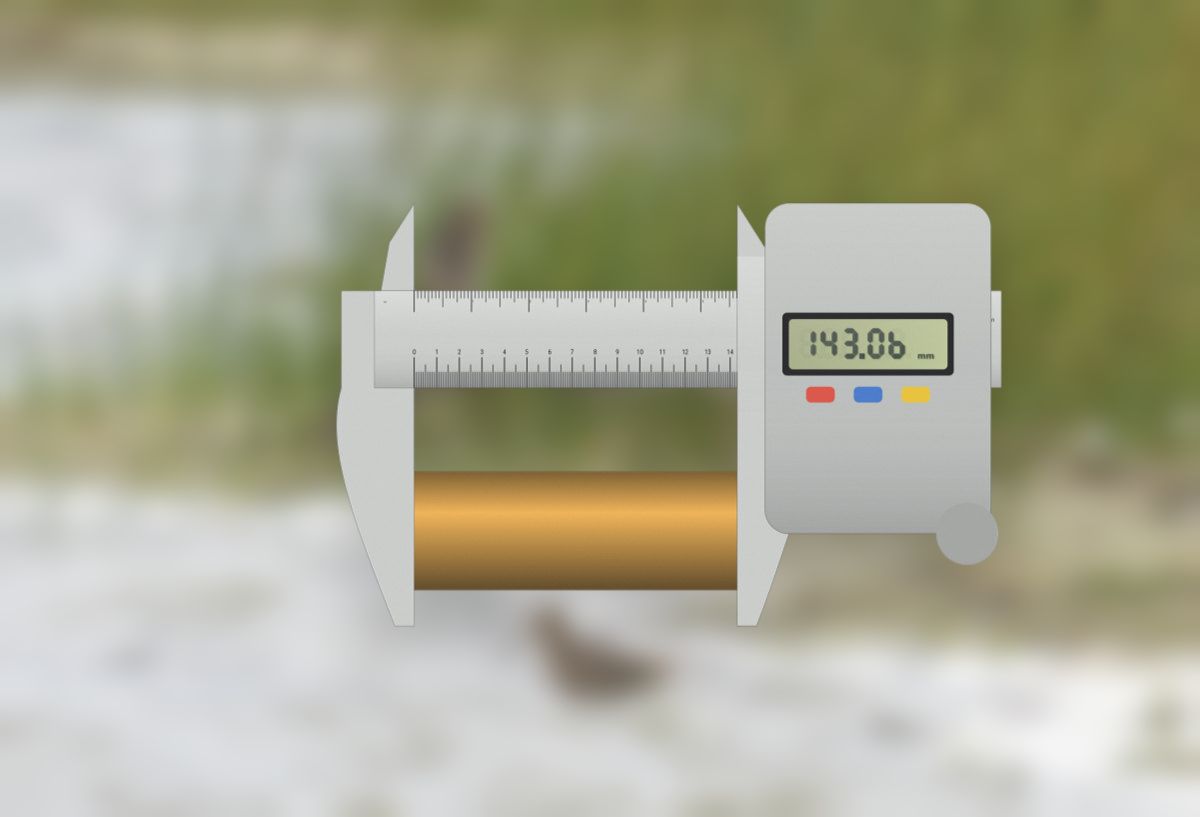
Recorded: 143.06 mm
